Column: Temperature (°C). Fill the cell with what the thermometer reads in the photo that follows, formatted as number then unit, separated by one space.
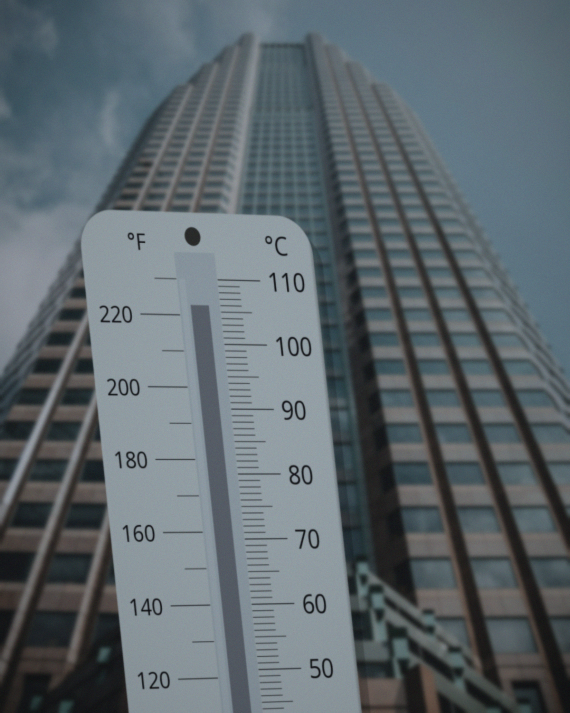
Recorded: 106 °C
